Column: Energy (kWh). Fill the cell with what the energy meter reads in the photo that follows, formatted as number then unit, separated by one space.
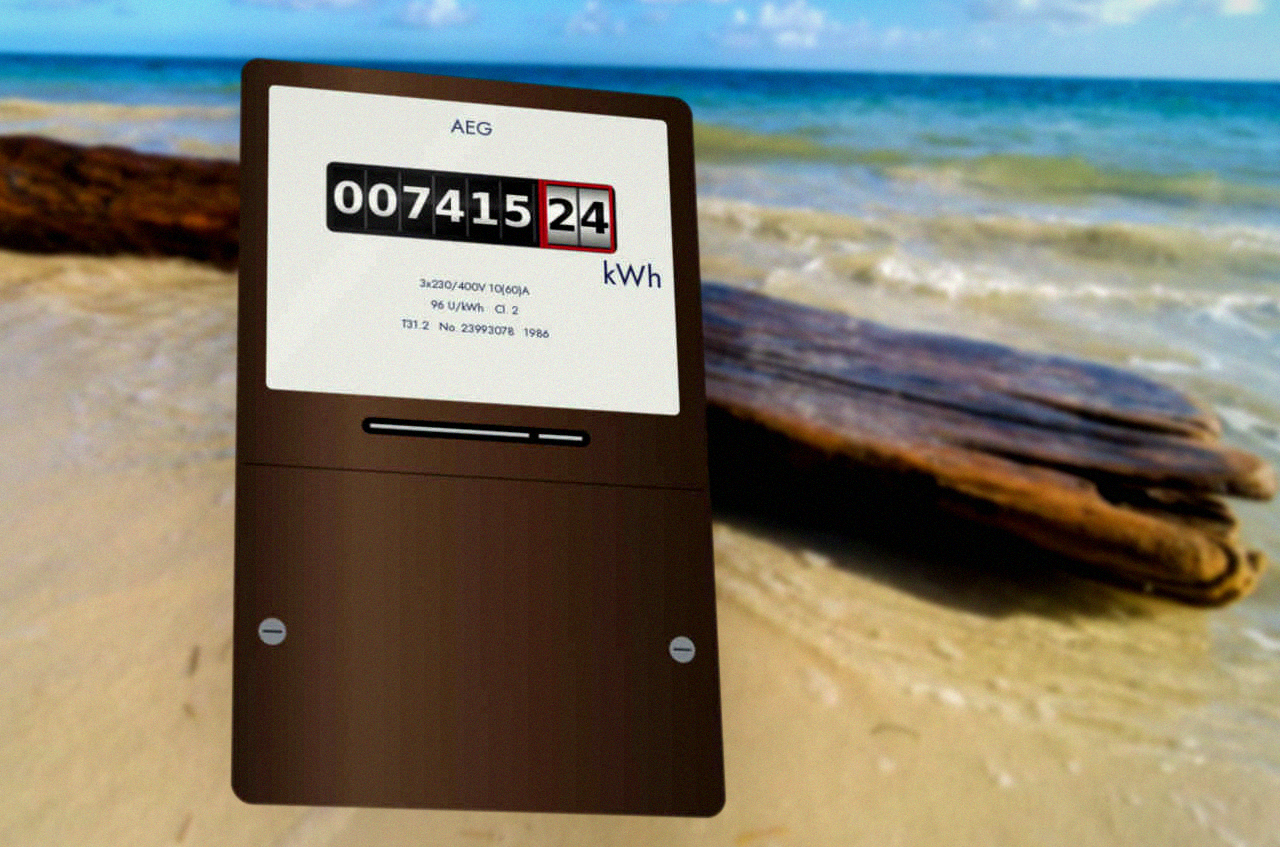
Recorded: 7415.24 kWh
